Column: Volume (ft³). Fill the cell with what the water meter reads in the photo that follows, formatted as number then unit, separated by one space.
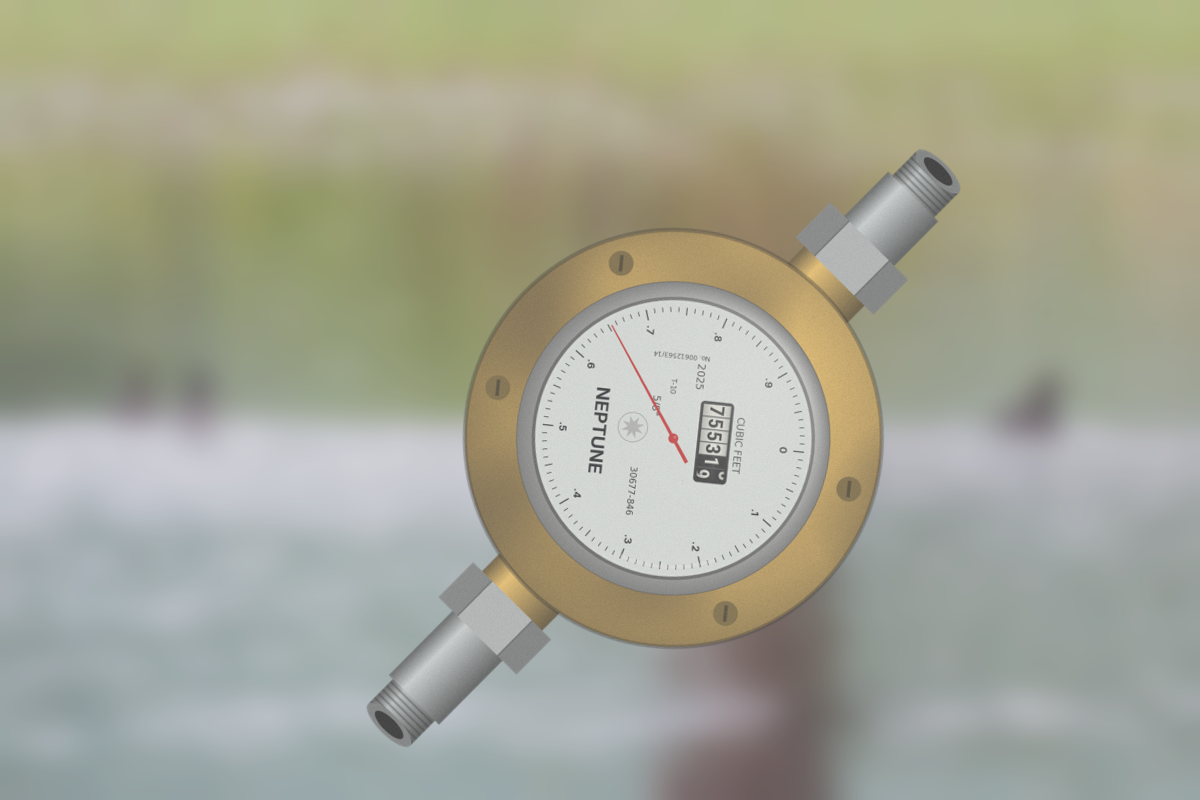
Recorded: 755318.65 ft³
